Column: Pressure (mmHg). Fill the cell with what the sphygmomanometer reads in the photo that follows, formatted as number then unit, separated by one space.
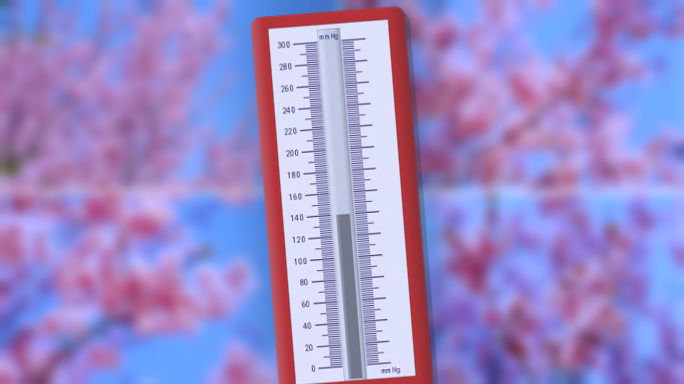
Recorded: 140 mmHg
